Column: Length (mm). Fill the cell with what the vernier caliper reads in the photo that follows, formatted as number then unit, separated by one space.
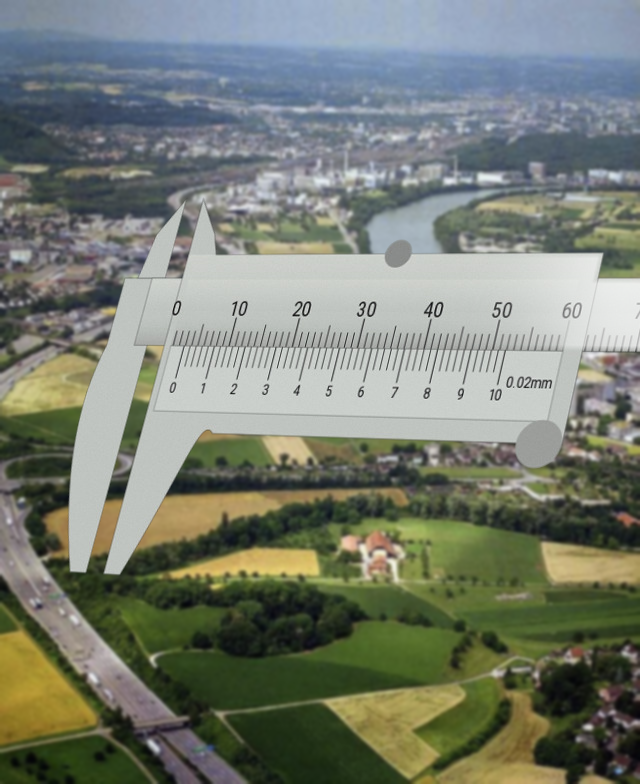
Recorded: 2.8 mm
